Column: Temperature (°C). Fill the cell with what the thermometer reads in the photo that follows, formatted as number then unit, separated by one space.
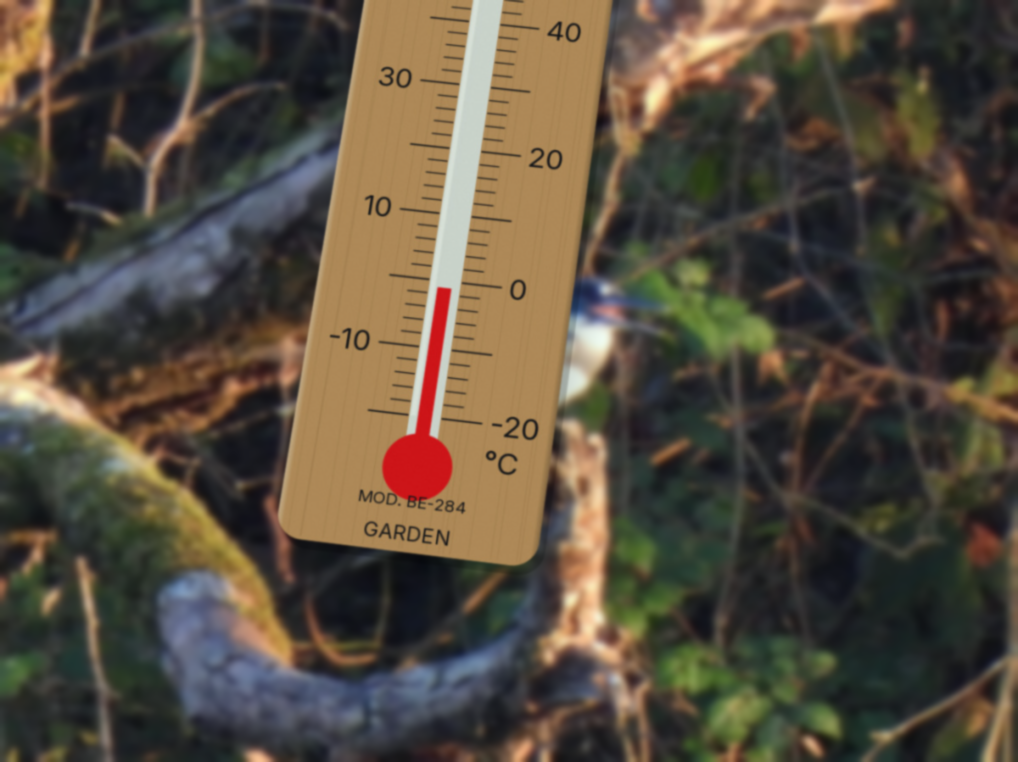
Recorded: -1 °C
